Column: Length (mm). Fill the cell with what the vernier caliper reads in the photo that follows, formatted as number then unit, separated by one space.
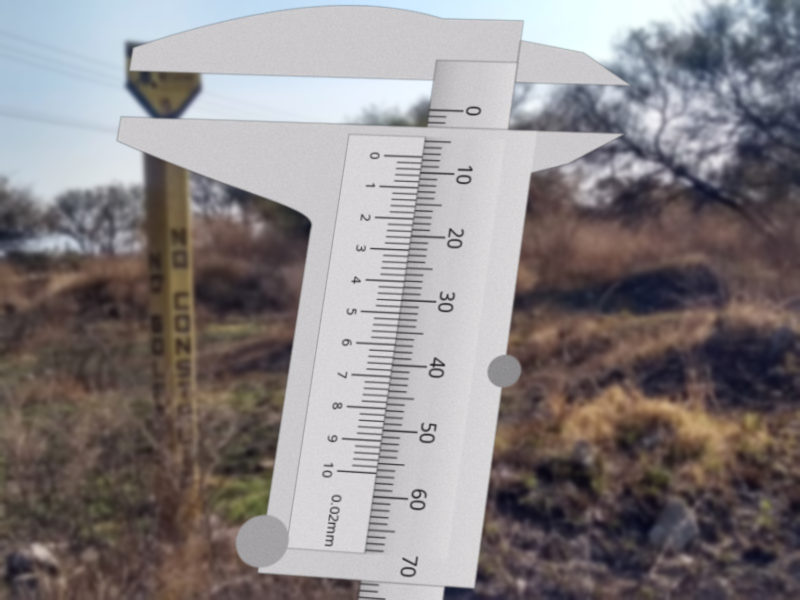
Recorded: 7.5 mm
